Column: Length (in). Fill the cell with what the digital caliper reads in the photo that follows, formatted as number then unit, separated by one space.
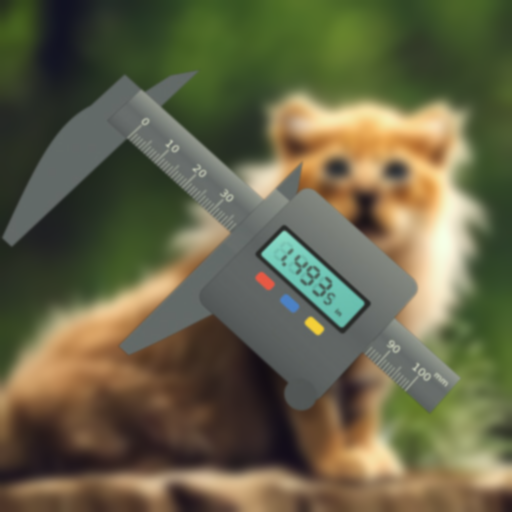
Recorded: 1.4935 in
